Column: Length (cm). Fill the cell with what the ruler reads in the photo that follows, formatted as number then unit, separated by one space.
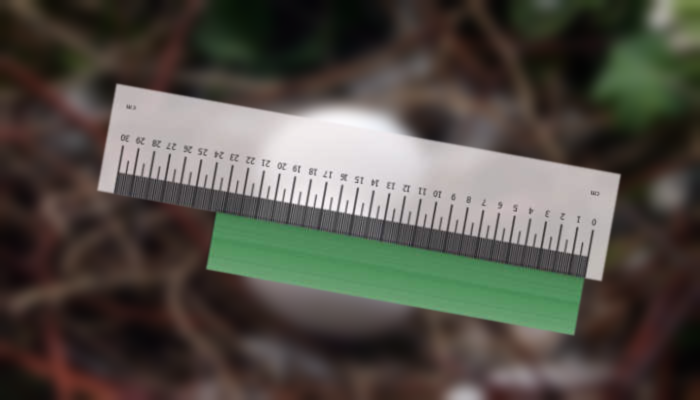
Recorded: 23.5 cm
